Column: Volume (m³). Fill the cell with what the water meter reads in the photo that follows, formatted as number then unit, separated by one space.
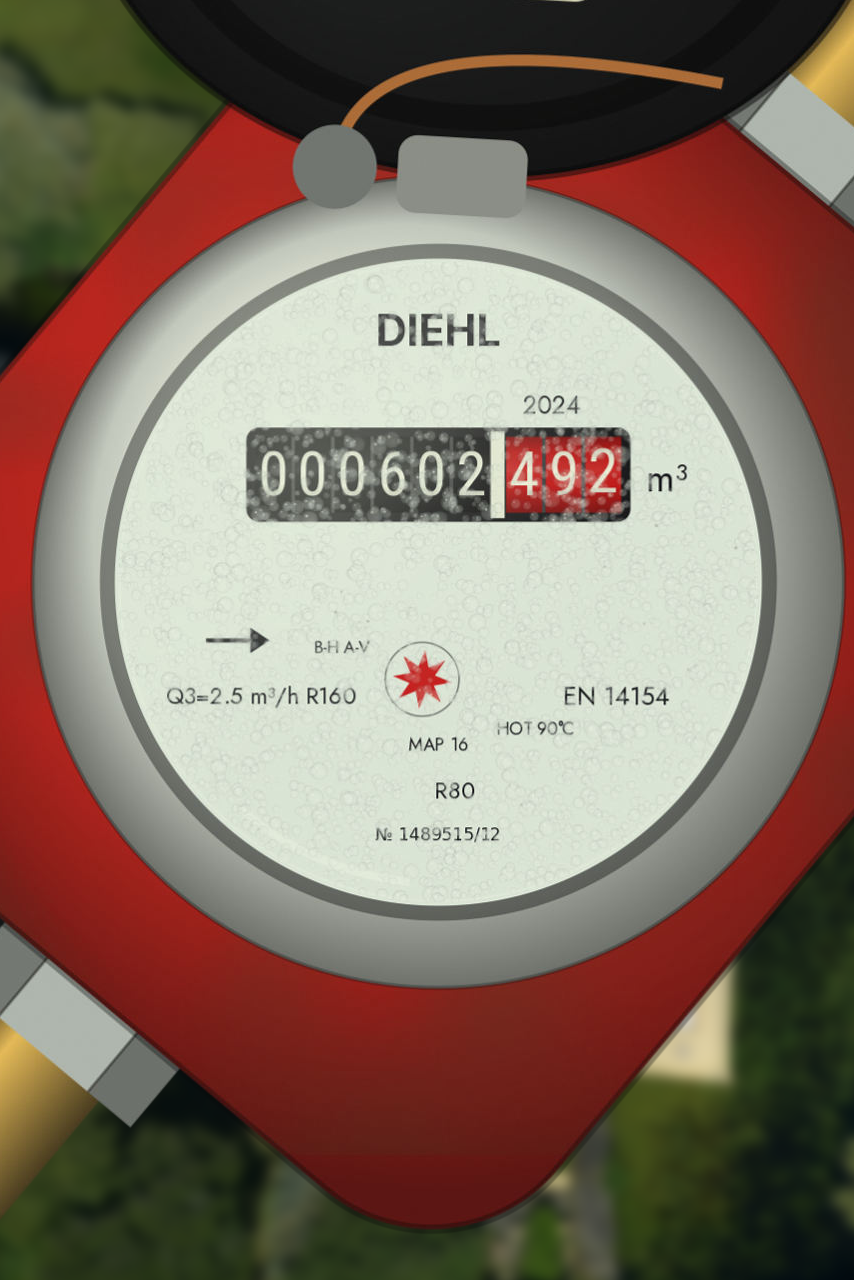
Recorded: 602.492 m³
